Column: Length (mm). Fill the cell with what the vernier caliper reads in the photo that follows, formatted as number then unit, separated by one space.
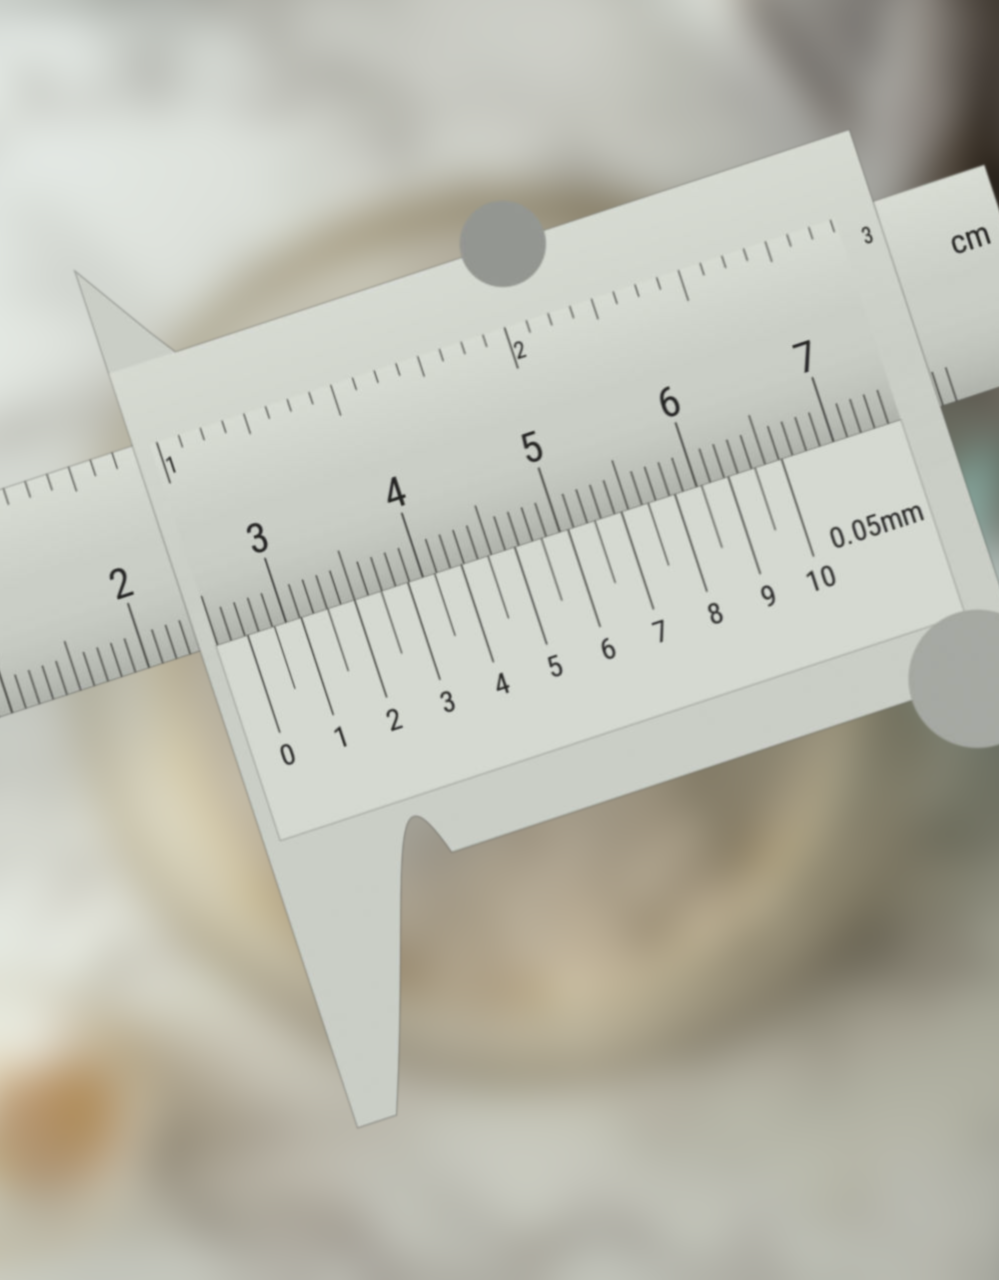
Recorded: 27.2 mm
